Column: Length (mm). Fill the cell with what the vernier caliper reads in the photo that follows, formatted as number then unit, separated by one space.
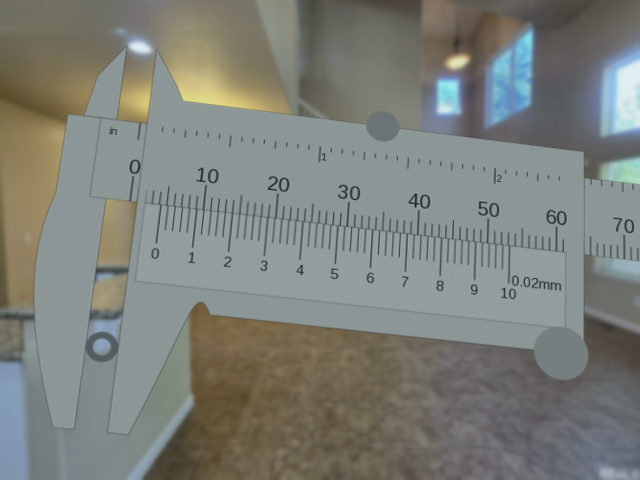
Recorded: 4.2 mm
